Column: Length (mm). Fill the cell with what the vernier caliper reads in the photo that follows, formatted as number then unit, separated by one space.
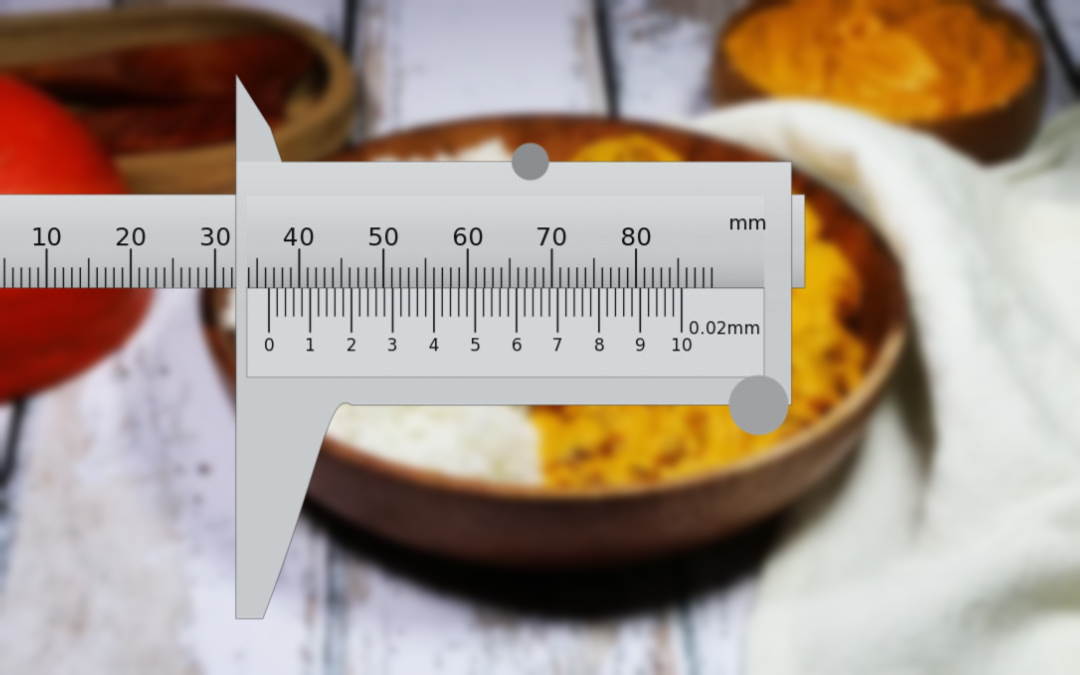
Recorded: 36.4 mm
